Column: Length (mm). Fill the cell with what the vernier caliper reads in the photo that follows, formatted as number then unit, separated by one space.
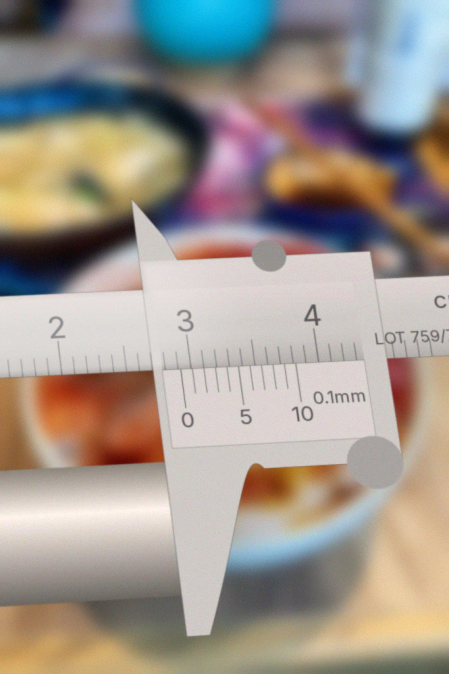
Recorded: 29.2 mm
